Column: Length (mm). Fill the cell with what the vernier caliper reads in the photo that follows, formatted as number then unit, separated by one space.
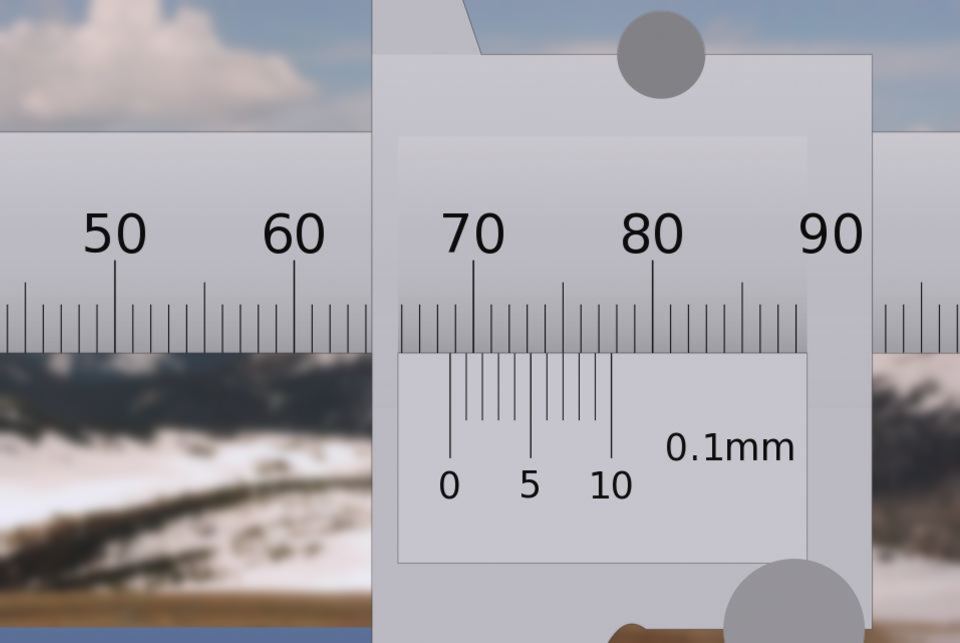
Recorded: 68.7 mm
